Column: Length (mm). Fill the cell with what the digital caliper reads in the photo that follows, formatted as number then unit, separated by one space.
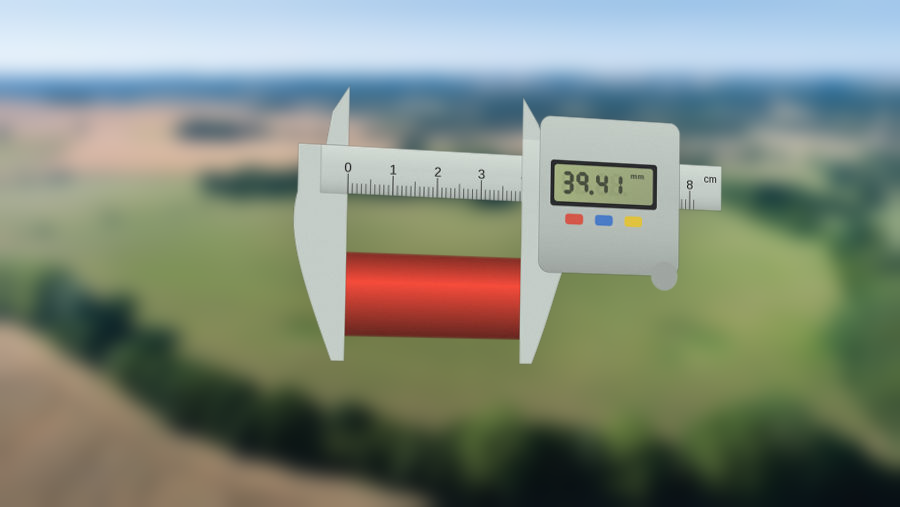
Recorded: 39.41 mm
